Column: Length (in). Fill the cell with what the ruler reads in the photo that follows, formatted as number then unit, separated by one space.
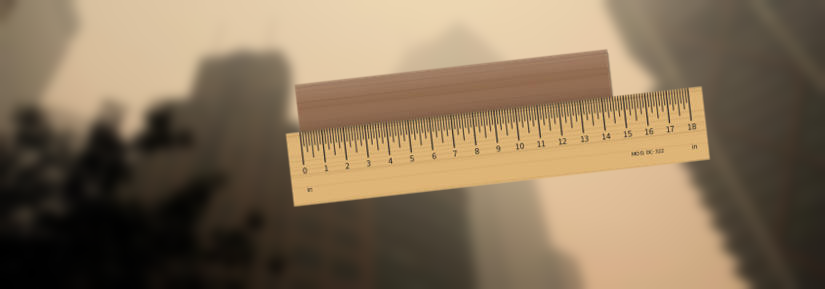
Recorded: 14.5 in
